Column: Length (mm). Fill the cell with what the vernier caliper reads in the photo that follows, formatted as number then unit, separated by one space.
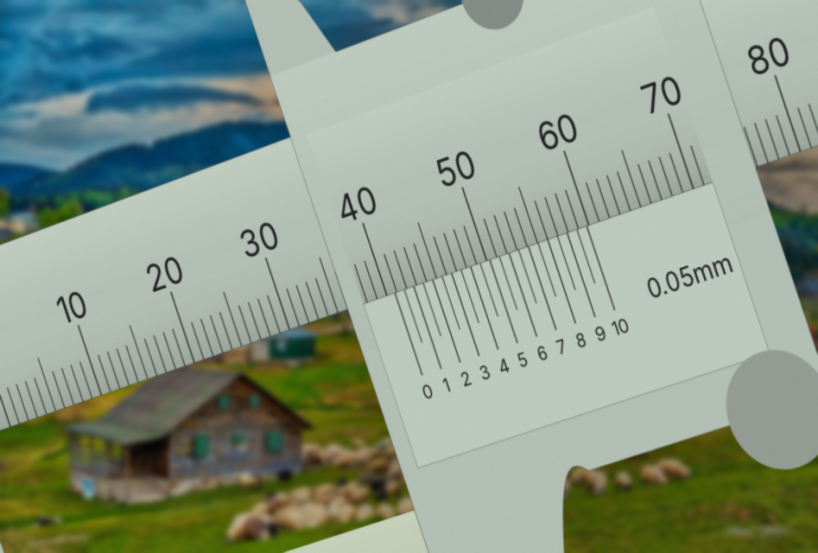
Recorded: 40.8 mm
